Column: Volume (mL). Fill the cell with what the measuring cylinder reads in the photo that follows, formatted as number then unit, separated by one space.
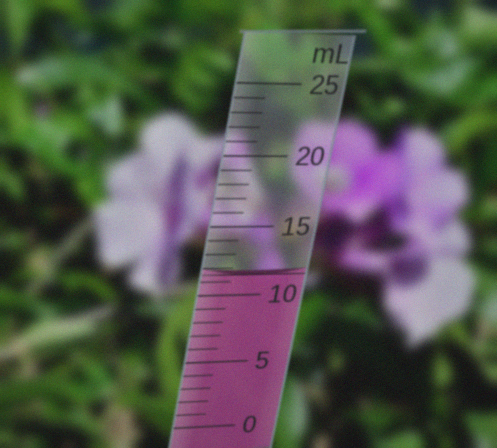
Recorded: 11.5 mL
